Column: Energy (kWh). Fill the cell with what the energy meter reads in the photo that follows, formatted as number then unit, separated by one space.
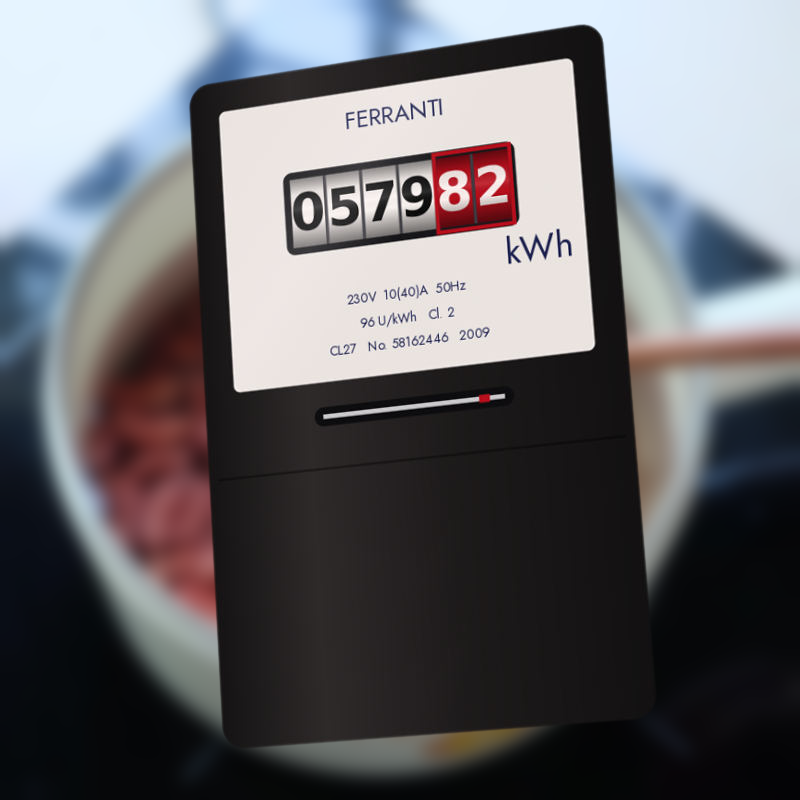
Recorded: 579.82 kWh
